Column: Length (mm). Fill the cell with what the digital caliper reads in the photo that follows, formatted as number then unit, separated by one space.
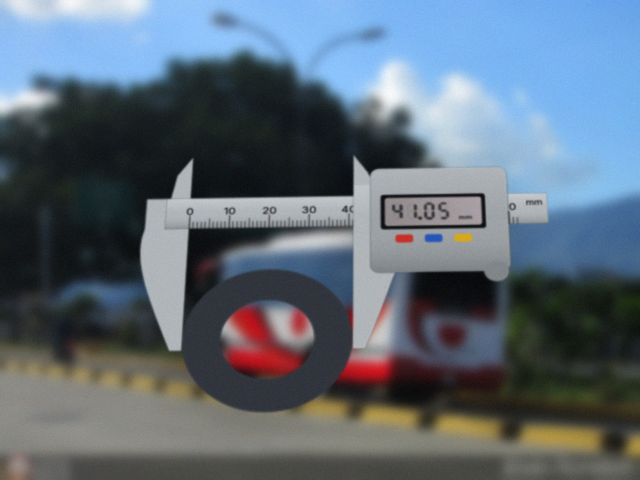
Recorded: 41.05 mm
